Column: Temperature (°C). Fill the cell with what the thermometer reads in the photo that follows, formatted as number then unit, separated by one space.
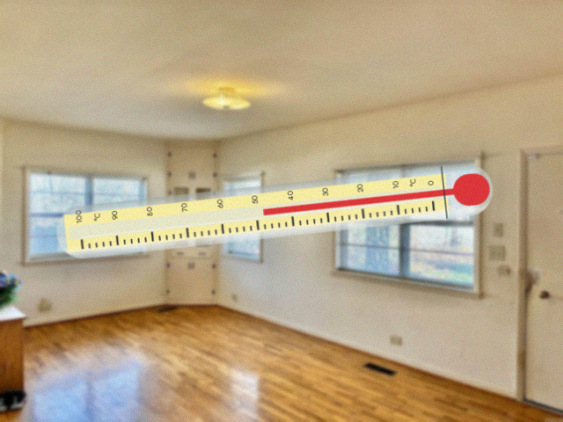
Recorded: 48 °C
